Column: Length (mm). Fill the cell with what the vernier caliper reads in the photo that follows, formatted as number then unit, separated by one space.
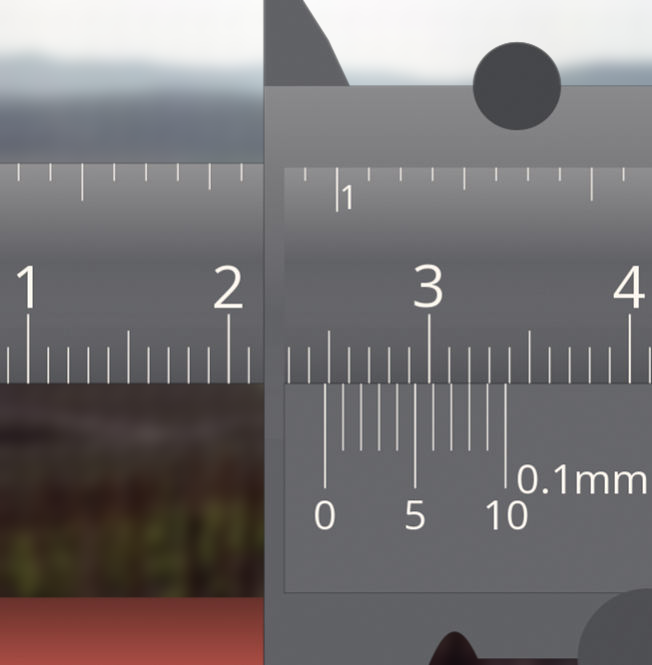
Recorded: 24.8 mm
